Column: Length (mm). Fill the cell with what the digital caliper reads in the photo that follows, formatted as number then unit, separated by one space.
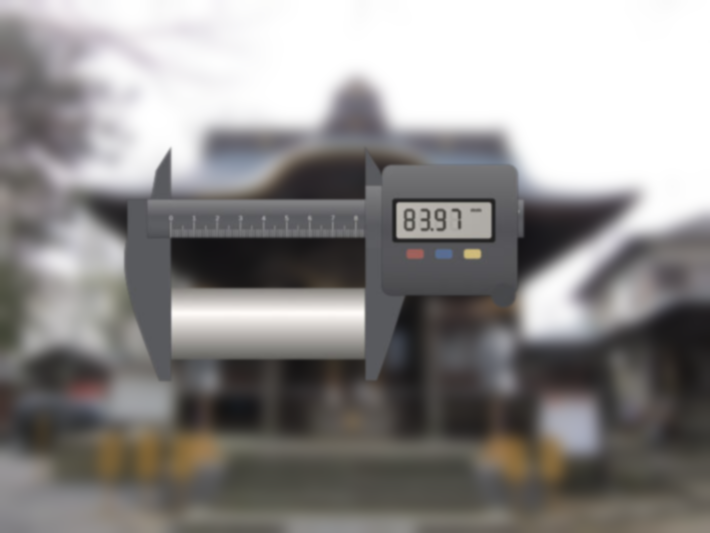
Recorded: 83.97 mm
